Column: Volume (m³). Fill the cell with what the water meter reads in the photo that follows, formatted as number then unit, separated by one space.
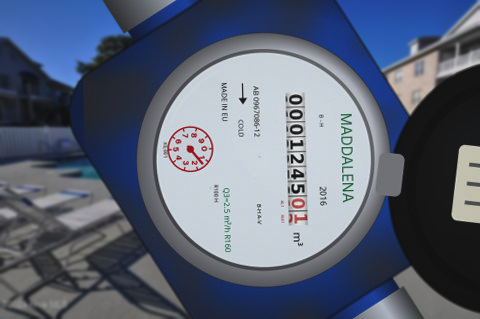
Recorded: 1245.011 m³
